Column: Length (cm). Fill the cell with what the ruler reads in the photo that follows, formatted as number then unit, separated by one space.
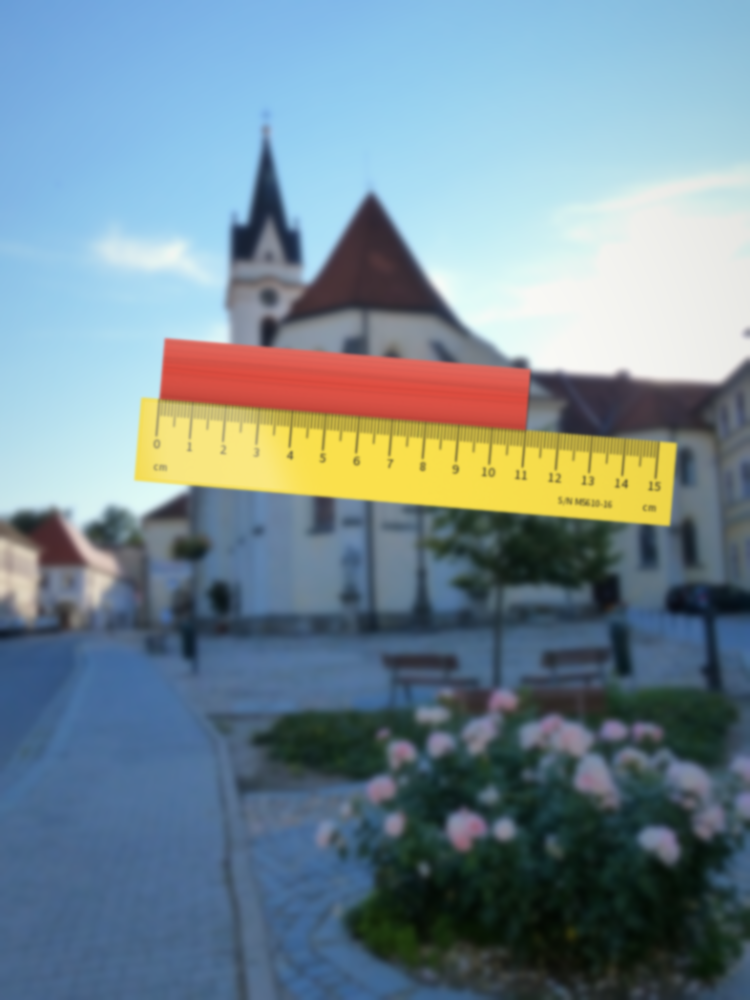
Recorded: 11 cm
